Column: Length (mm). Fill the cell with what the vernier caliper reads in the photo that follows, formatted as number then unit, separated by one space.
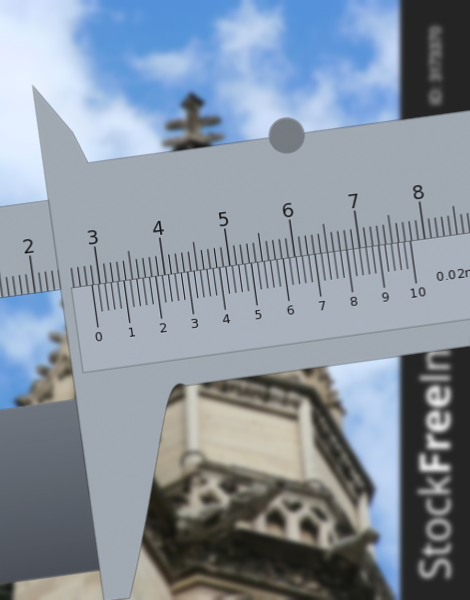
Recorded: 28.8 mm
